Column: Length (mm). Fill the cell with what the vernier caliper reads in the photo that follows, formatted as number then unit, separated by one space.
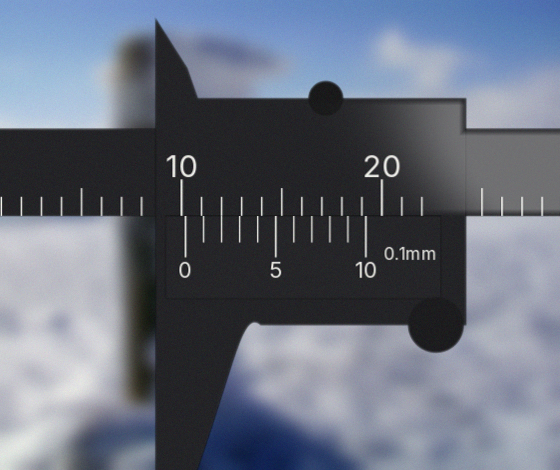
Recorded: 10.2 mm
